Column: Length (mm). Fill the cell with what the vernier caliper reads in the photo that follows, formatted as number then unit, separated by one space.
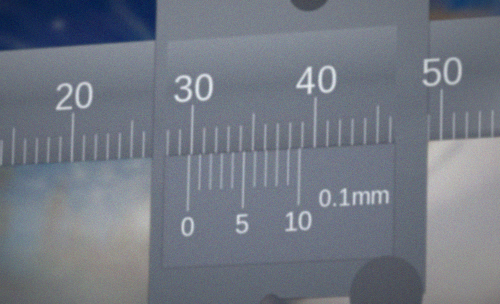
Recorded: 29.8 mm
